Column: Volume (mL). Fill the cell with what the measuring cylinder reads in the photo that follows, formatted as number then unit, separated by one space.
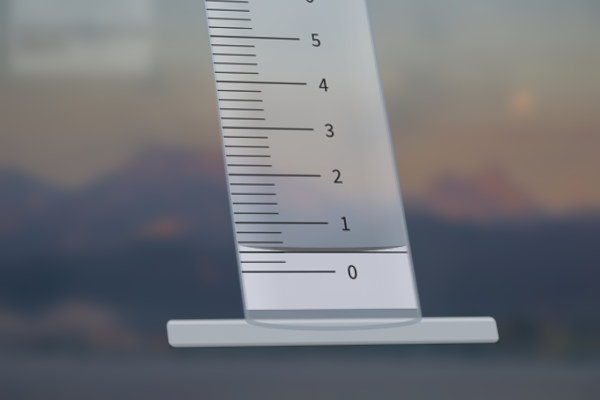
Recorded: 0.4 mL
